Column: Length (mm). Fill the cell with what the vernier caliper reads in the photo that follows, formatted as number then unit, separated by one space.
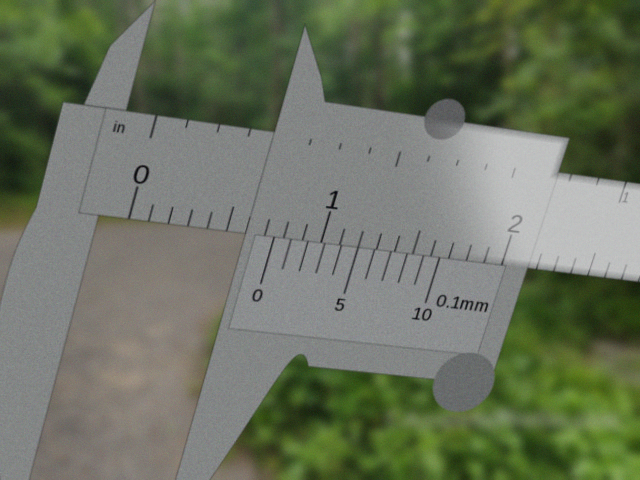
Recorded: 7.5 mm
